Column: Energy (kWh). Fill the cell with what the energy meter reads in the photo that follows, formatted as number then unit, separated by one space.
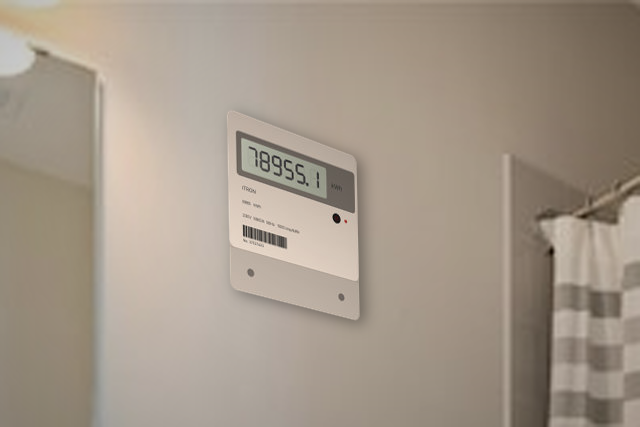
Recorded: 78955.1 kWh
